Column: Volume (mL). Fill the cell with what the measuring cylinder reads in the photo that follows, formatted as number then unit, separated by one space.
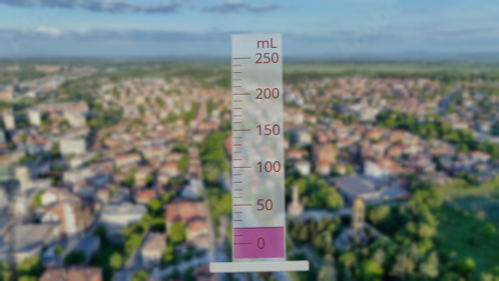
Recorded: 20 mL
